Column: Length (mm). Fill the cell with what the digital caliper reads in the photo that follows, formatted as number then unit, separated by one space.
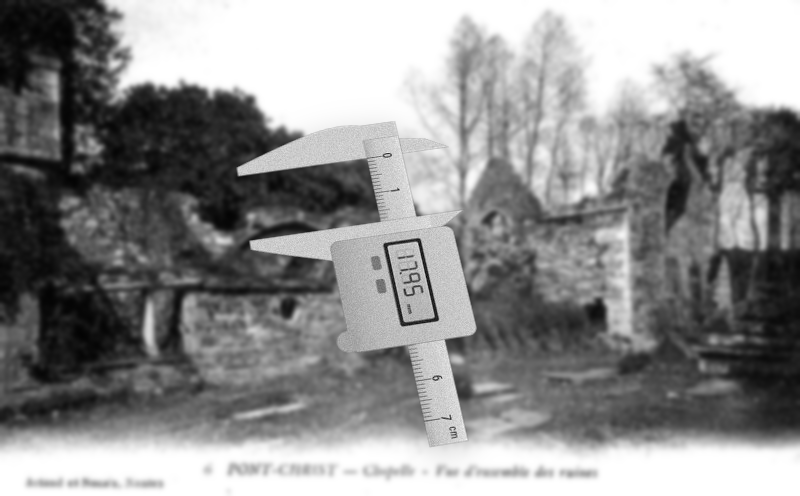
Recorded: 17.95 mm
